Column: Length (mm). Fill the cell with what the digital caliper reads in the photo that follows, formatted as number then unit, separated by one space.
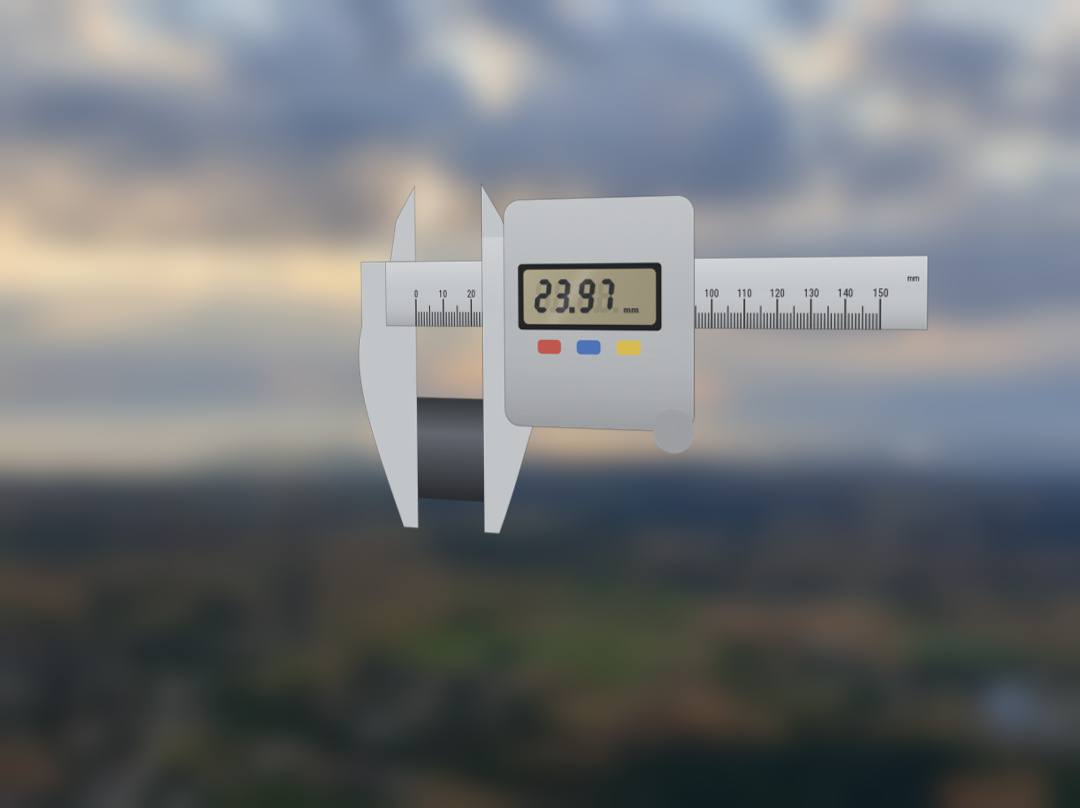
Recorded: 23.97 mm
